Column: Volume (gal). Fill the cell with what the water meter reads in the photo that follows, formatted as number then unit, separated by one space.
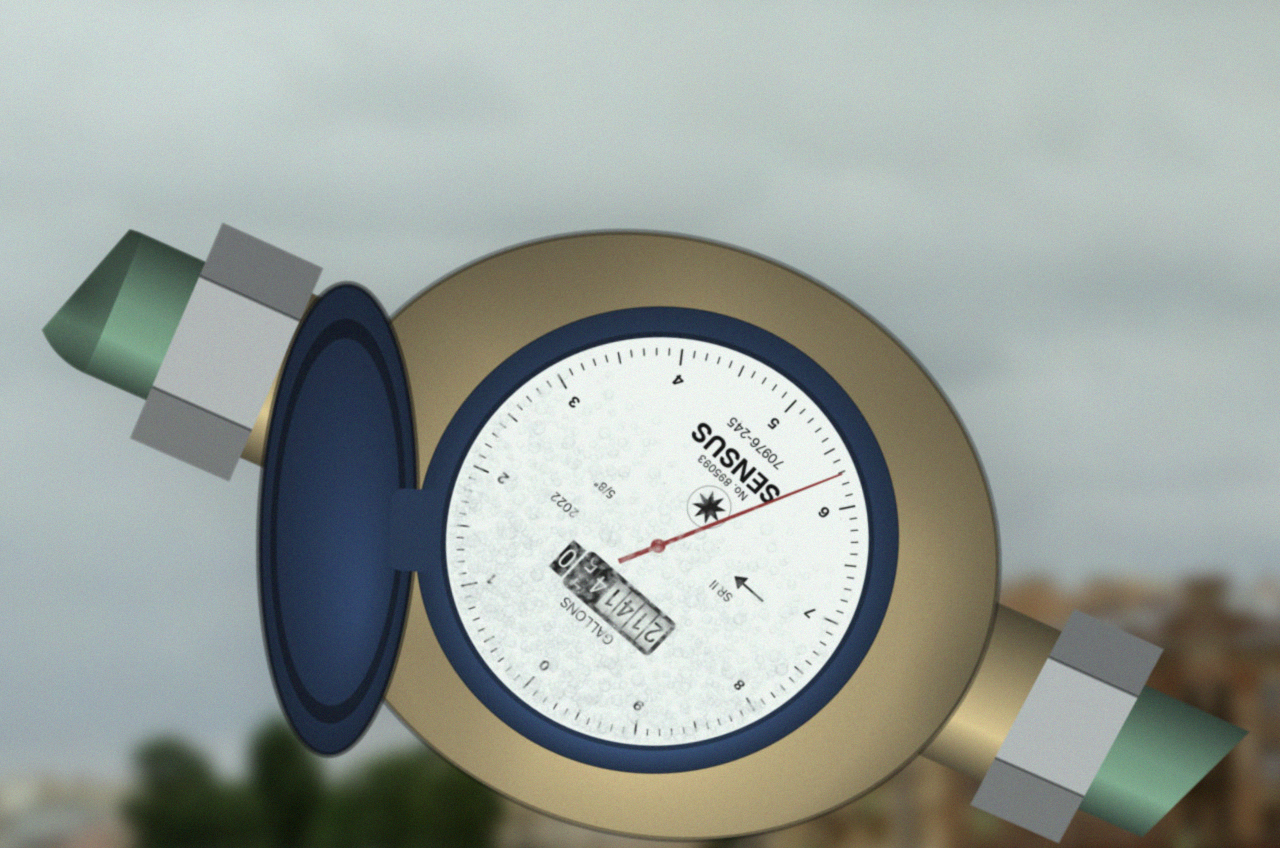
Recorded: 2141445.7 gal
